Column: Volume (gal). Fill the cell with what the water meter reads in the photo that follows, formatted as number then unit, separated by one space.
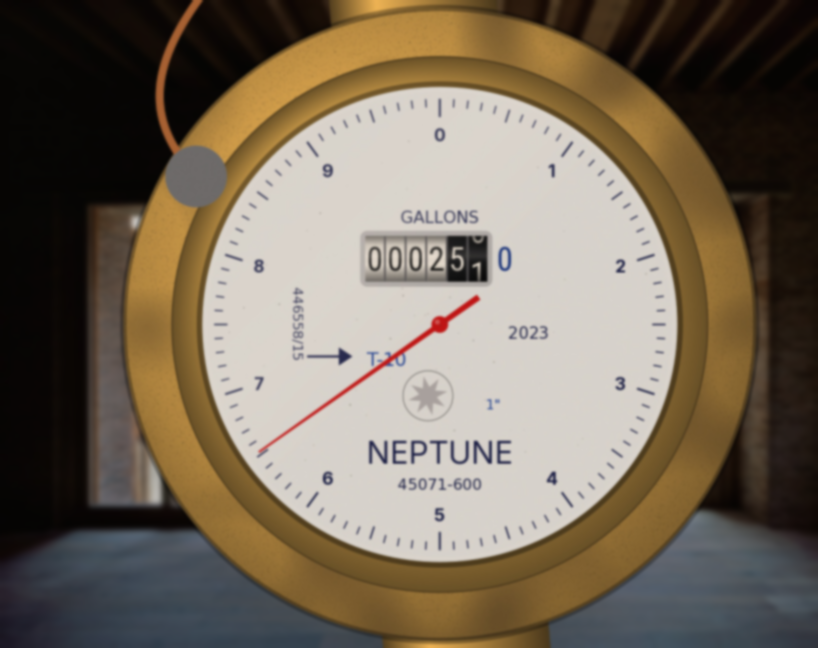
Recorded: 2506.5 gal
